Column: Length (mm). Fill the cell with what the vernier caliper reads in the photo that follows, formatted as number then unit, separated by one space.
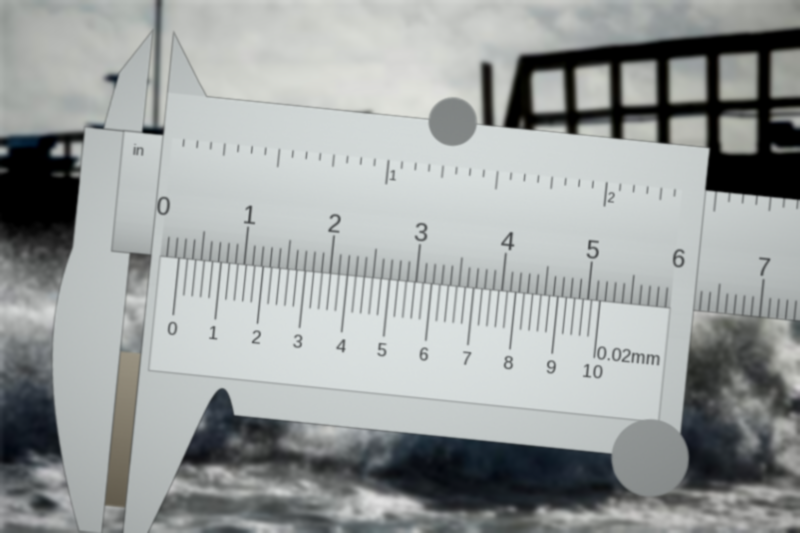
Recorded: 2.4 mm
